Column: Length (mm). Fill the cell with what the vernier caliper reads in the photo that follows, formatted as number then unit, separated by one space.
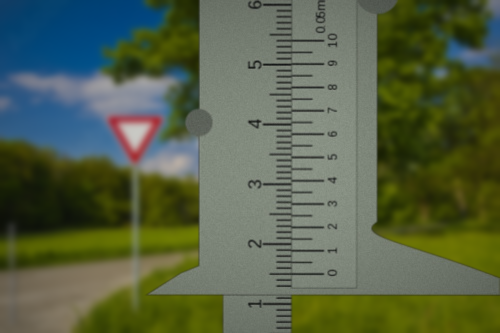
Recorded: 15.0 mm
